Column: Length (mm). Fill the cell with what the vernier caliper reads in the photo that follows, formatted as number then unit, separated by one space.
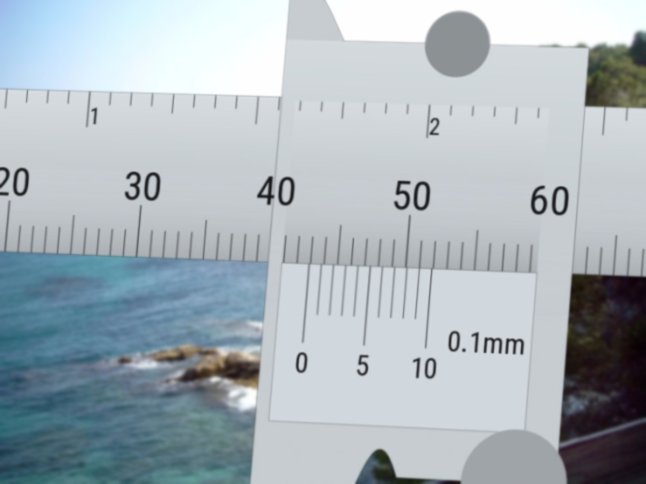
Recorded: 42.9 mm
